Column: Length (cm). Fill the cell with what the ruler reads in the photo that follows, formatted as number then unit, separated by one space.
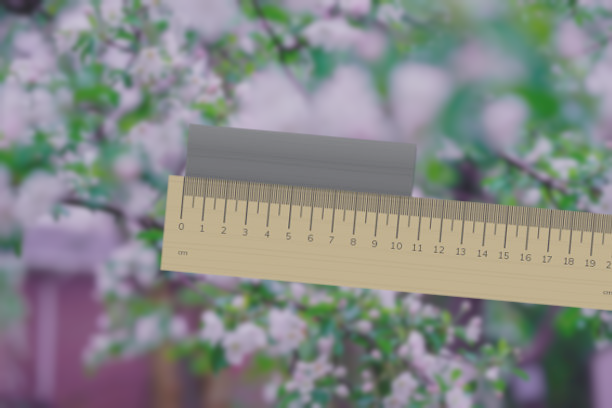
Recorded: 10.5 cm
